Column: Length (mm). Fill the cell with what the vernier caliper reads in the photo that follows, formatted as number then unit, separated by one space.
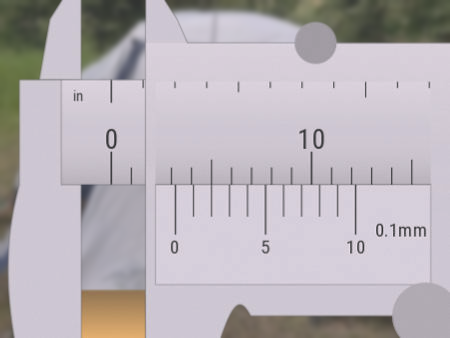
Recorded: 3.2 mm
